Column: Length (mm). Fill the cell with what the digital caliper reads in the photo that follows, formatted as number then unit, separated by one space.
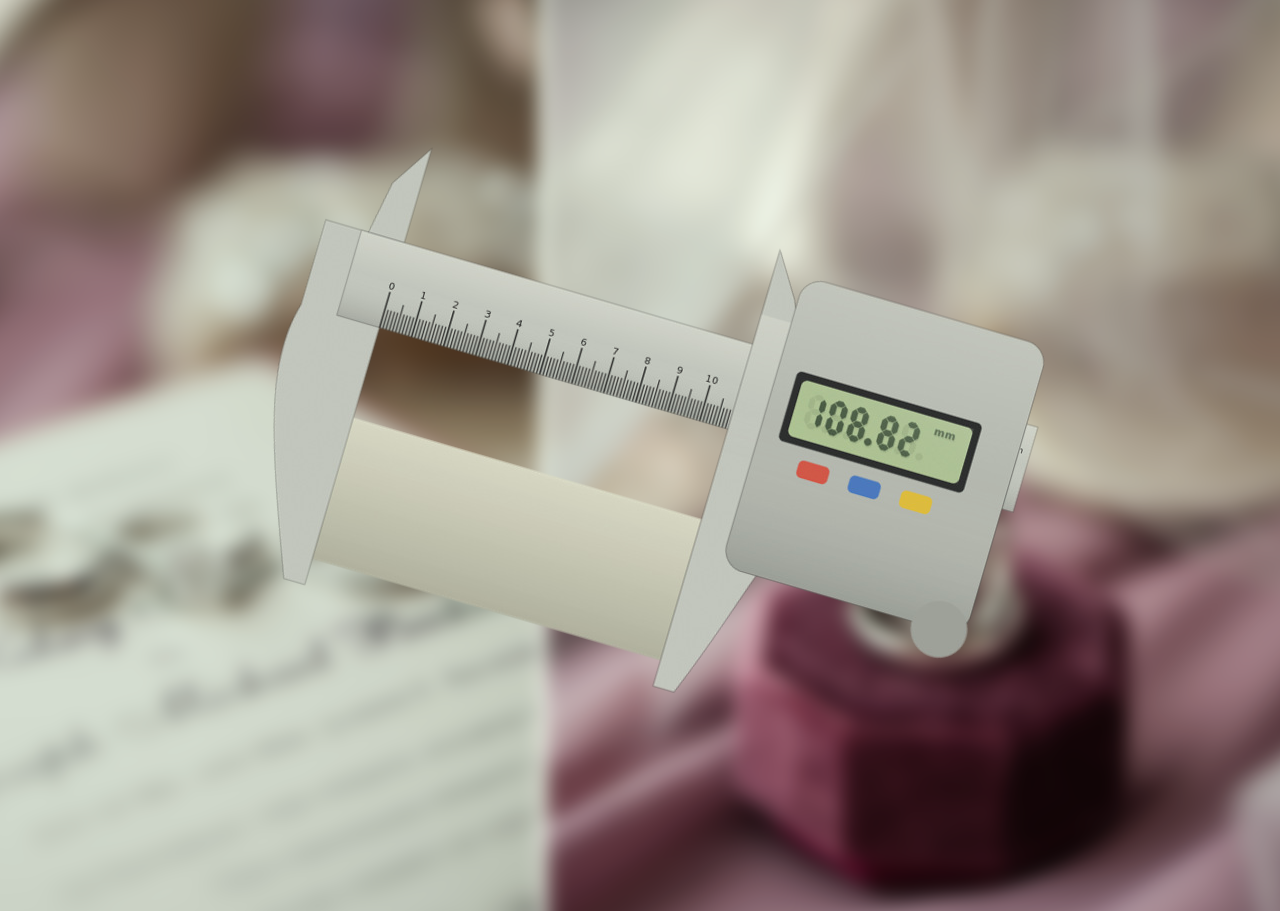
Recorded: 108.82 mm
